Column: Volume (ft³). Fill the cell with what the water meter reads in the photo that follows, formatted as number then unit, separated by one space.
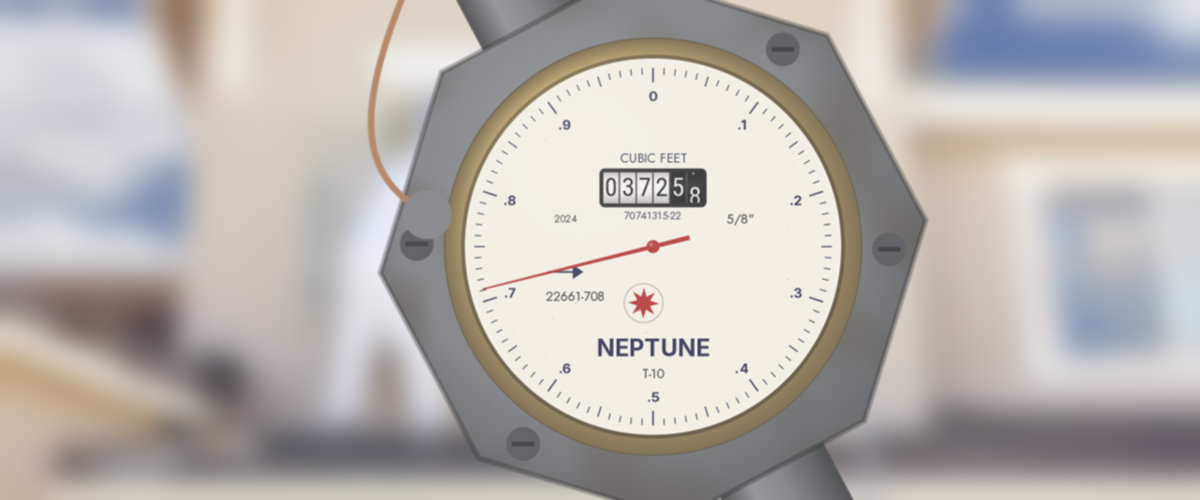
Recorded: 37257.71 ft³
